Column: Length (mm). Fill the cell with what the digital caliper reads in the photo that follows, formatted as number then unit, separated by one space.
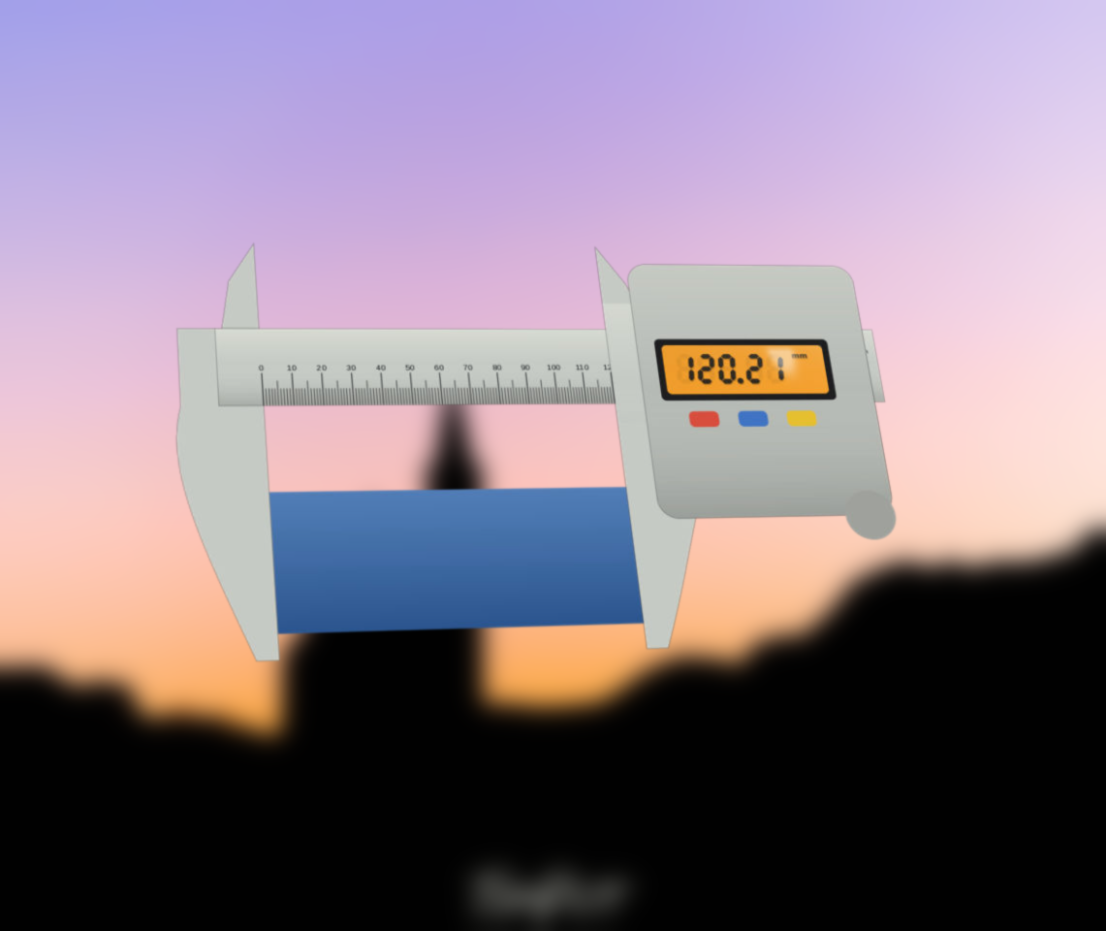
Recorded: 120.21 mm
